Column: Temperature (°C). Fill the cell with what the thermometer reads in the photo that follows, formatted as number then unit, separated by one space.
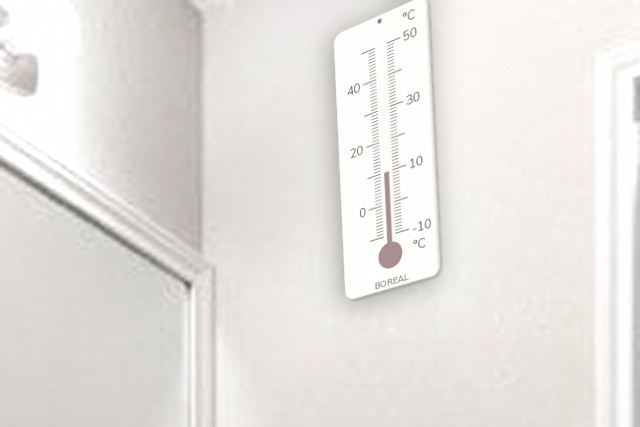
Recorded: 10 °C
